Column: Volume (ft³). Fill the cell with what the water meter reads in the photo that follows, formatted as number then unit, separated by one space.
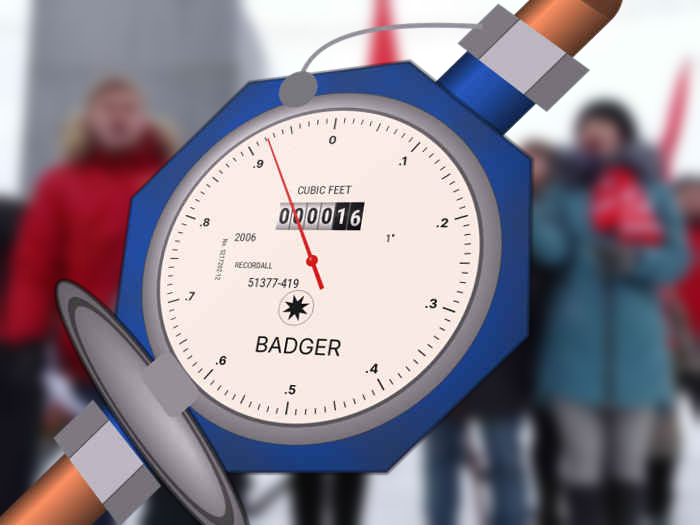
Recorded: 15.92 ft³
